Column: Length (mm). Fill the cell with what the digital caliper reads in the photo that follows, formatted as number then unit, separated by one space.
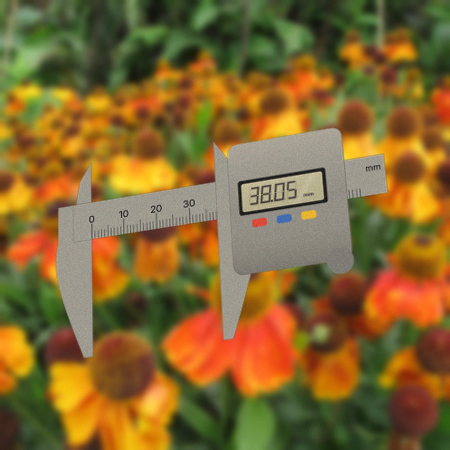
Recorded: 38.05 mm
